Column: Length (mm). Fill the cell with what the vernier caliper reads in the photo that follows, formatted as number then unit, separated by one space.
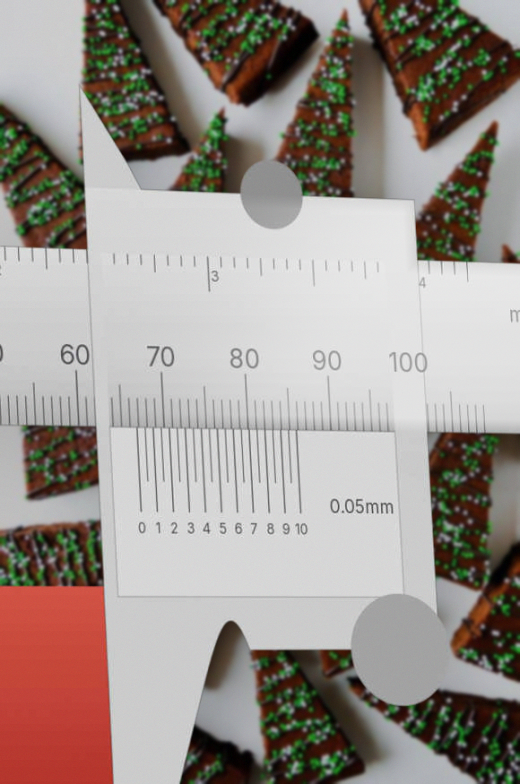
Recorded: 66.8 mm
